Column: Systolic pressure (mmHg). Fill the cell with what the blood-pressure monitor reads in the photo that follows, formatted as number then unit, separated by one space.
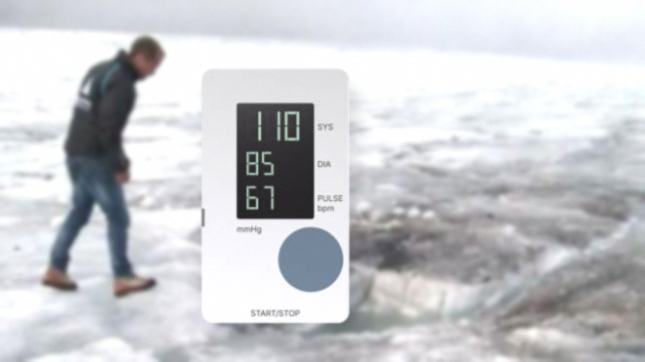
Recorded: 110 mmHg
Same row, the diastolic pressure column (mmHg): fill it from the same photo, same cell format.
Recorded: 85 mmHg
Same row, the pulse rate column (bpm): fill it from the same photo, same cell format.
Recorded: 67 bpm
